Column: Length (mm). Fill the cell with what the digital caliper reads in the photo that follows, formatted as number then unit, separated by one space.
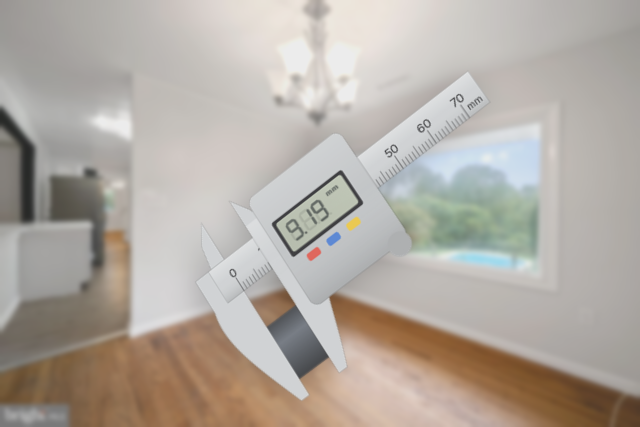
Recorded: 9.19 mm
